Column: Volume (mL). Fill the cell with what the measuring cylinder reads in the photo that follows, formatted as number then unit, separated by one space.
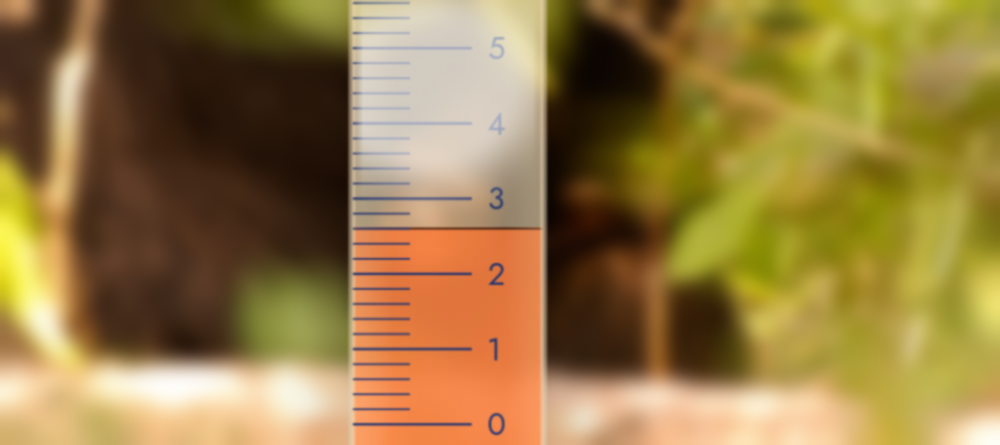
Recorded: 2.6 mL
